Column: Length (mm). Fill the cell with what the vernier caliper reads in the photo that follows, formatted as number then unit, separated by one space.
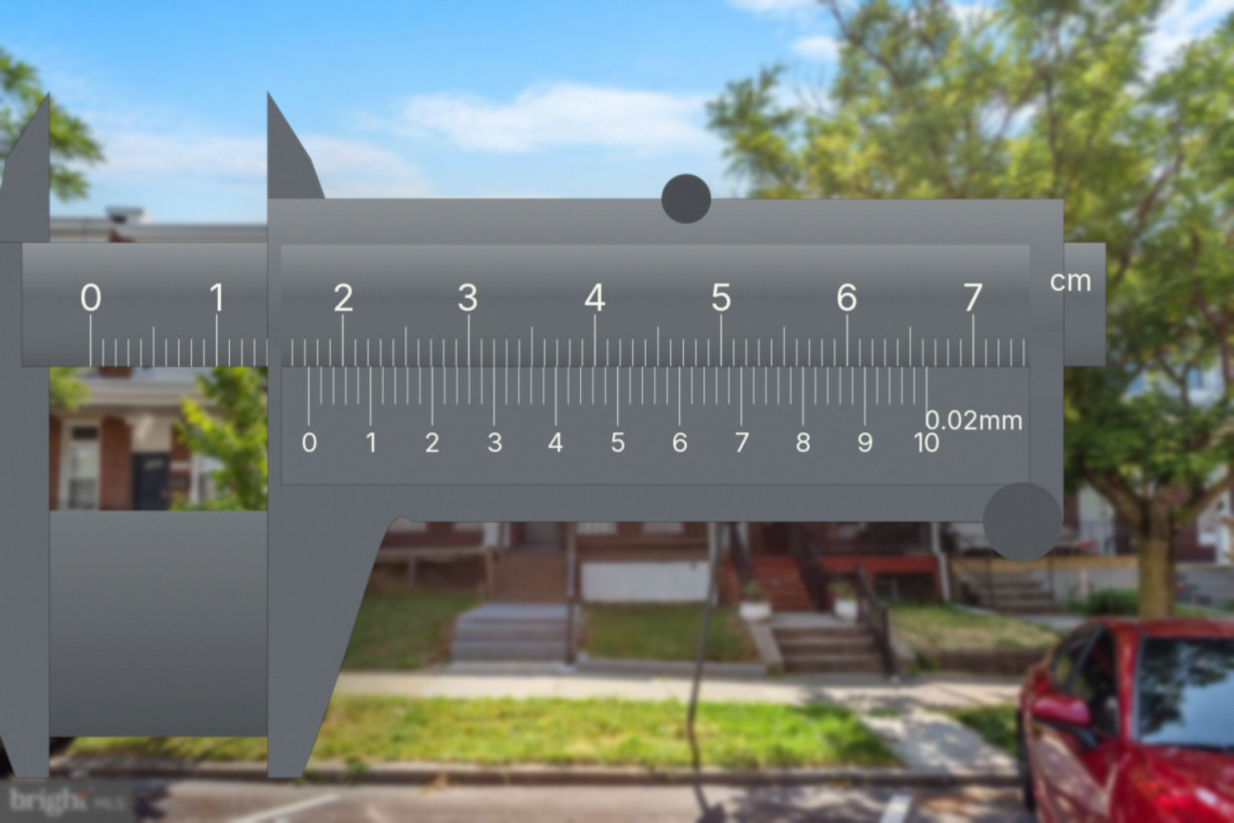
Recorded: 17.3 mm
